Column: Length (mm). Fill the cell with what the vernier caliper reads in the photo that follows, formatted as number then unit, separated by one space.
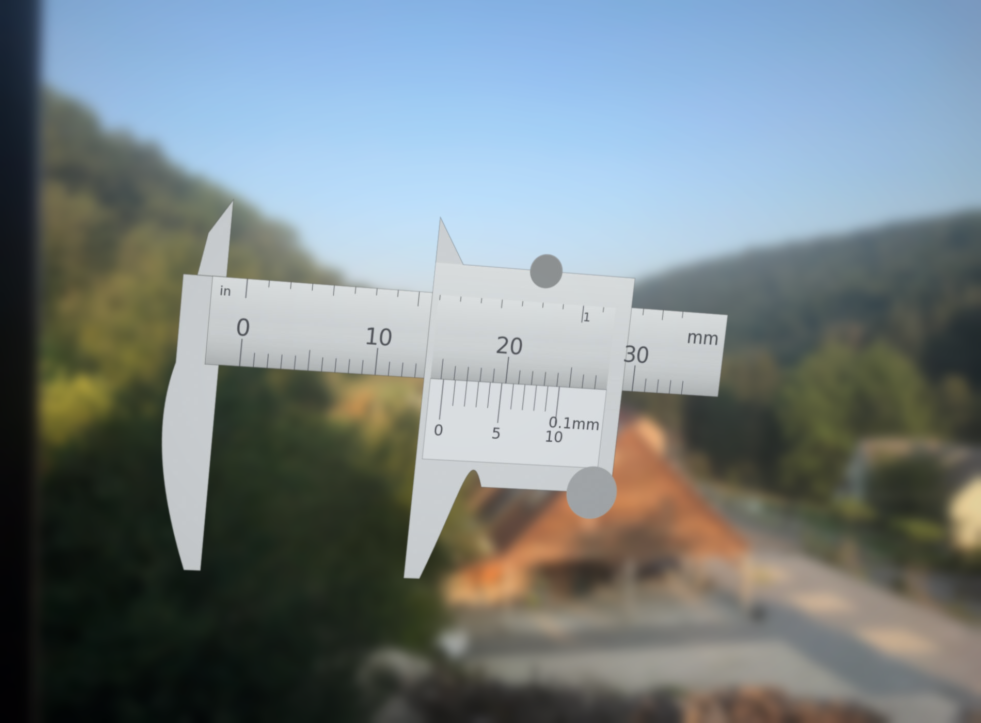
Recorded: 15.2 mm
